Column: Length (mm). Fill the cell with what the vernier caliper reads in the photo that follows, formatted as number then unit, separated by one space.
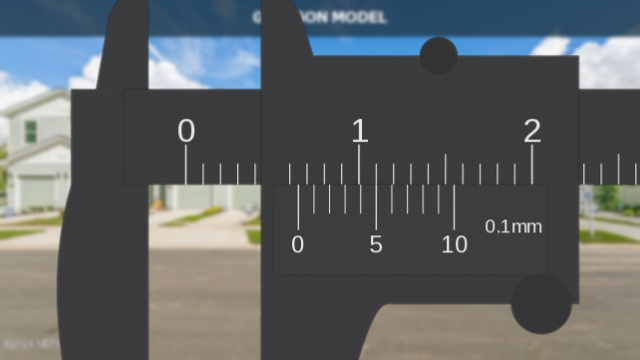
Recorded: 6.5 mm
